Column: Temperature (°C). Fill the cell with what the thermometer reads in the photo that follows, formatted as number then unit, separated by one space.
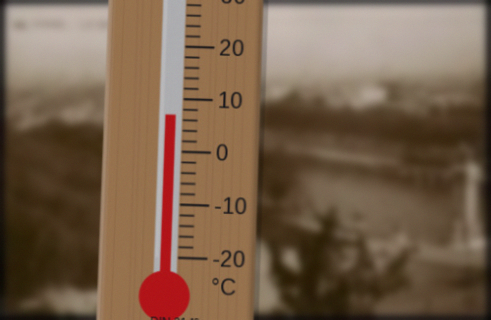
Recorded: 7 °C
